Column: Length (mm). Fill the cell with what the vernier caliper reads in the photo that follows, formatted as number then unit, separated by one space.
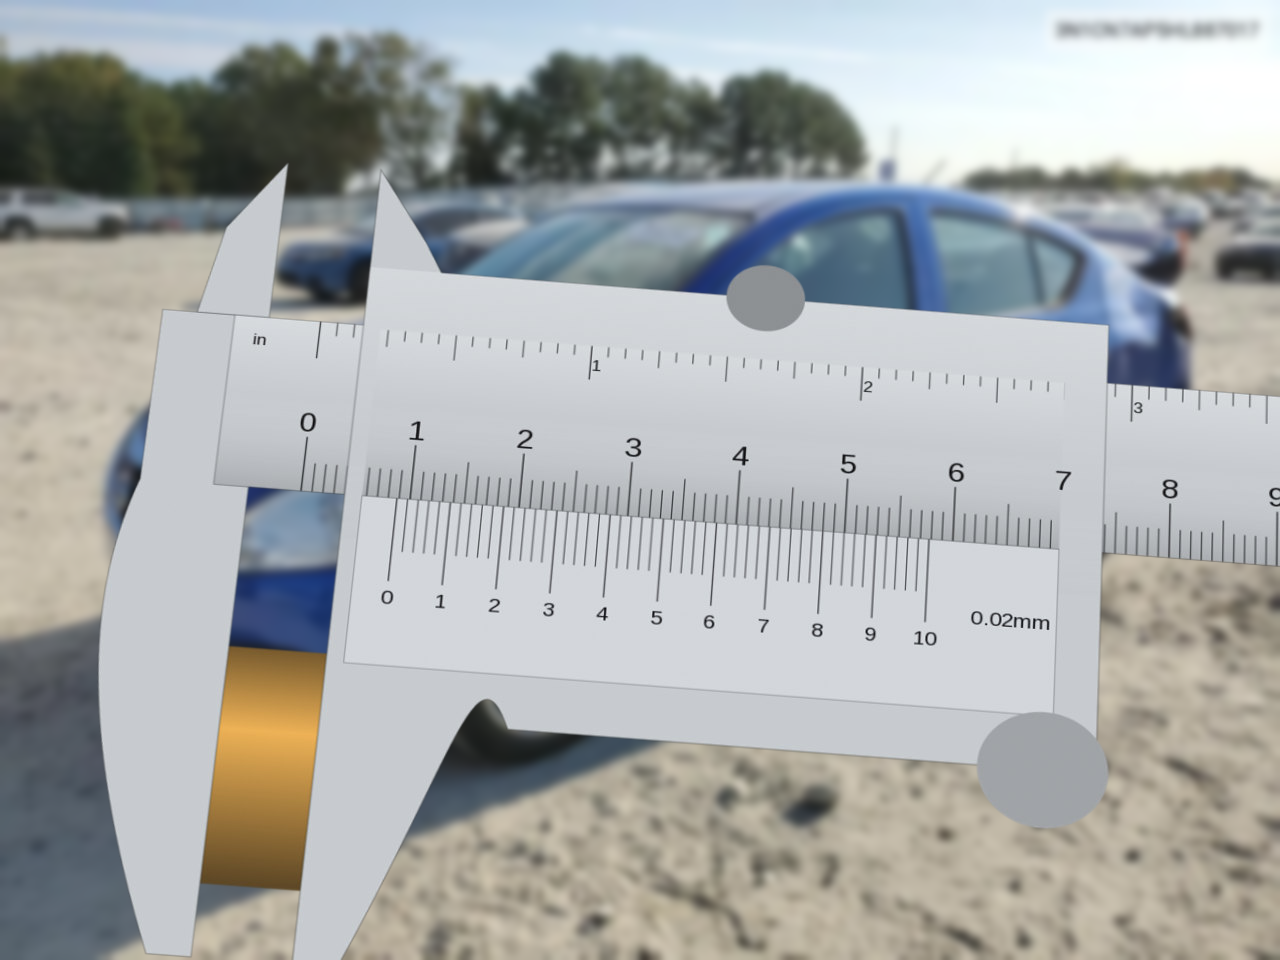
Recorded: 8.8 mm
